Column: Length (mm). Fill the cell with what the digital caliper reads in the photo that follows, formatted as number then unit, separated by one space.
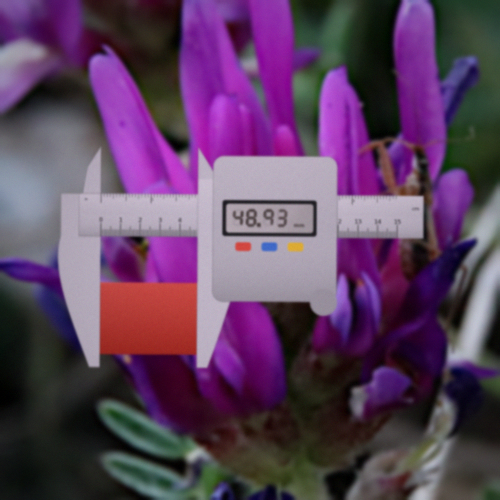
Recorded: 48.93 mm
